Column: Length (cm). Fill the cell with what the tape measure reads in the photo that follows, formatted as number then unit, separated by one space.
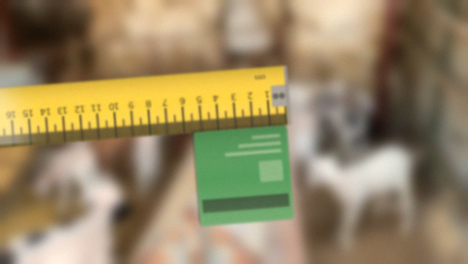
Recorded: 5.5 cm
